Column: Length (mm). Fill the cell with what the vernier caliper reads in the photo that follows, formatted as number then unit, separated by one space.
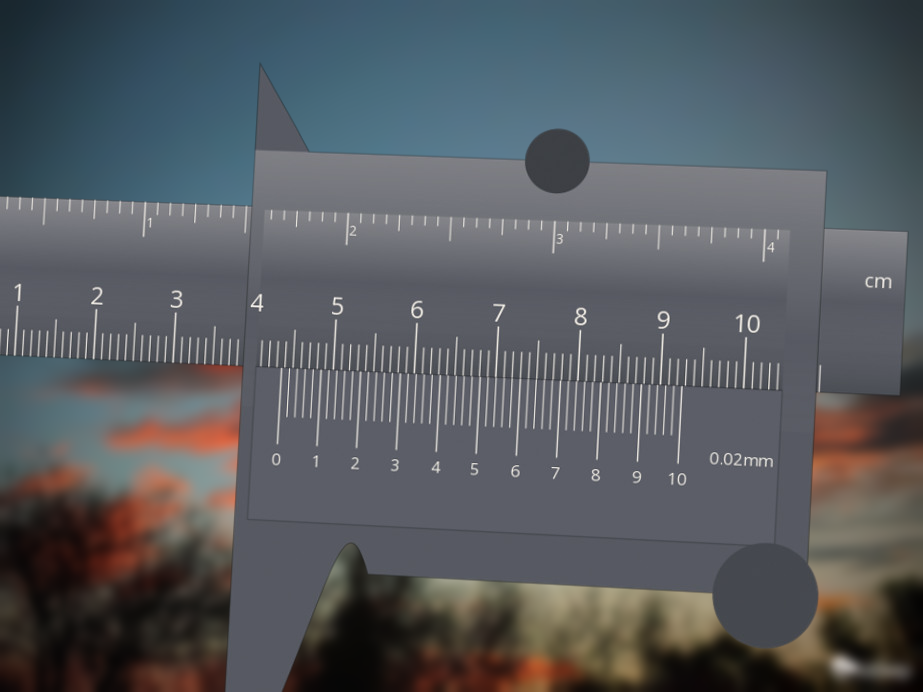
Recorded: 43.6 mm
